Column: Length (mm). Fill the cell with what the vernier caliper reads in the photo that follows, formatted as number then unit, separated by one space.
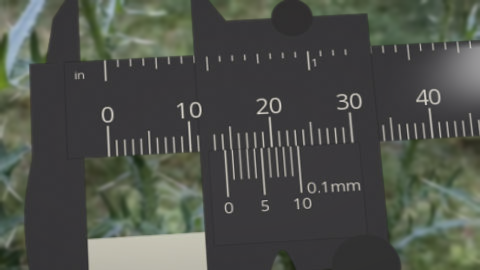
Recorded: 14.2 mm
